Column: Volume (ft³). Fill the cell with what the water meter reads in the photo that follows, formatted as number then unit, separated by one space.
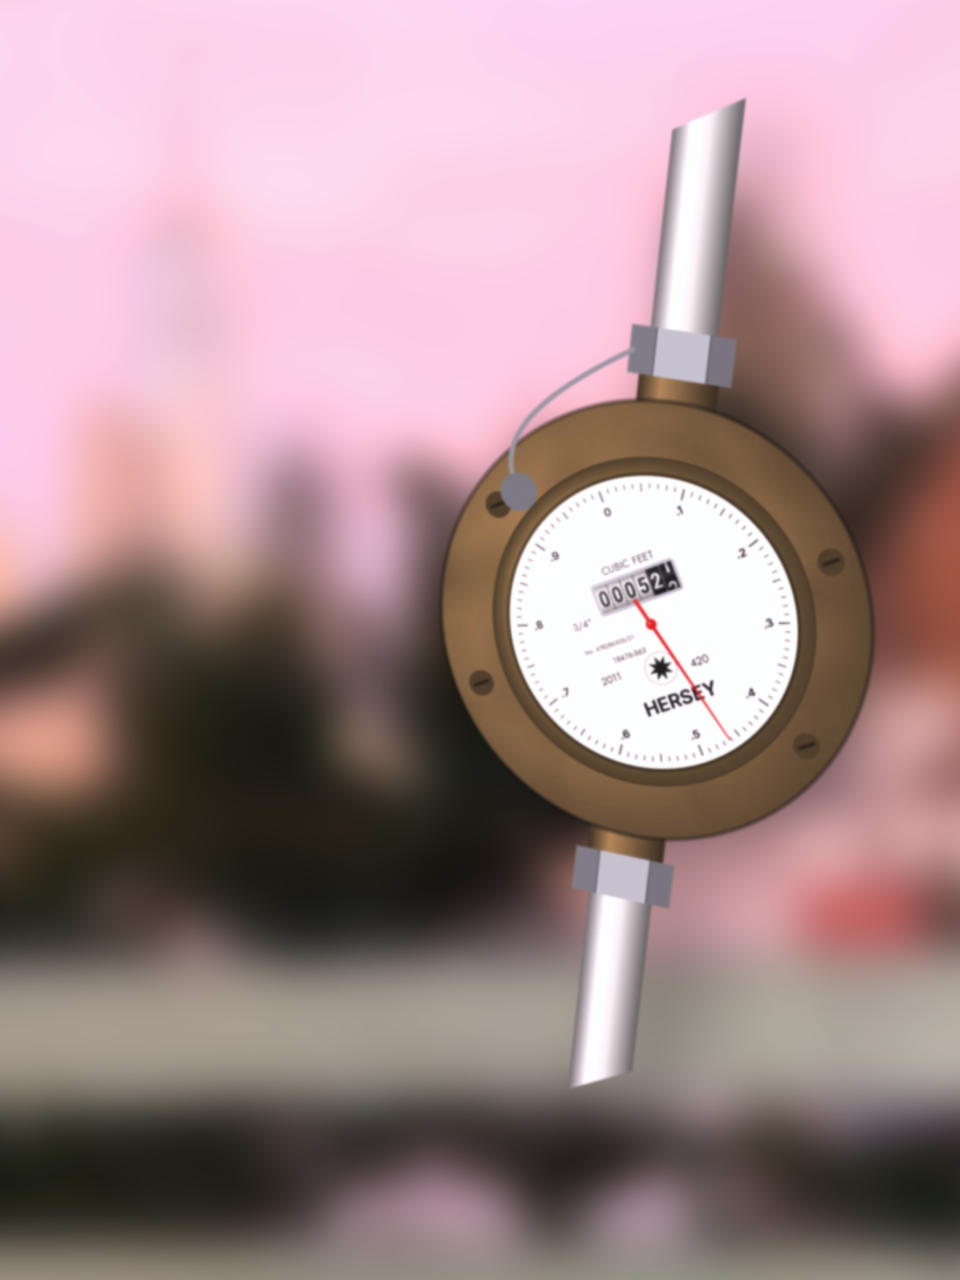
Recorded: 521.46 ft³
